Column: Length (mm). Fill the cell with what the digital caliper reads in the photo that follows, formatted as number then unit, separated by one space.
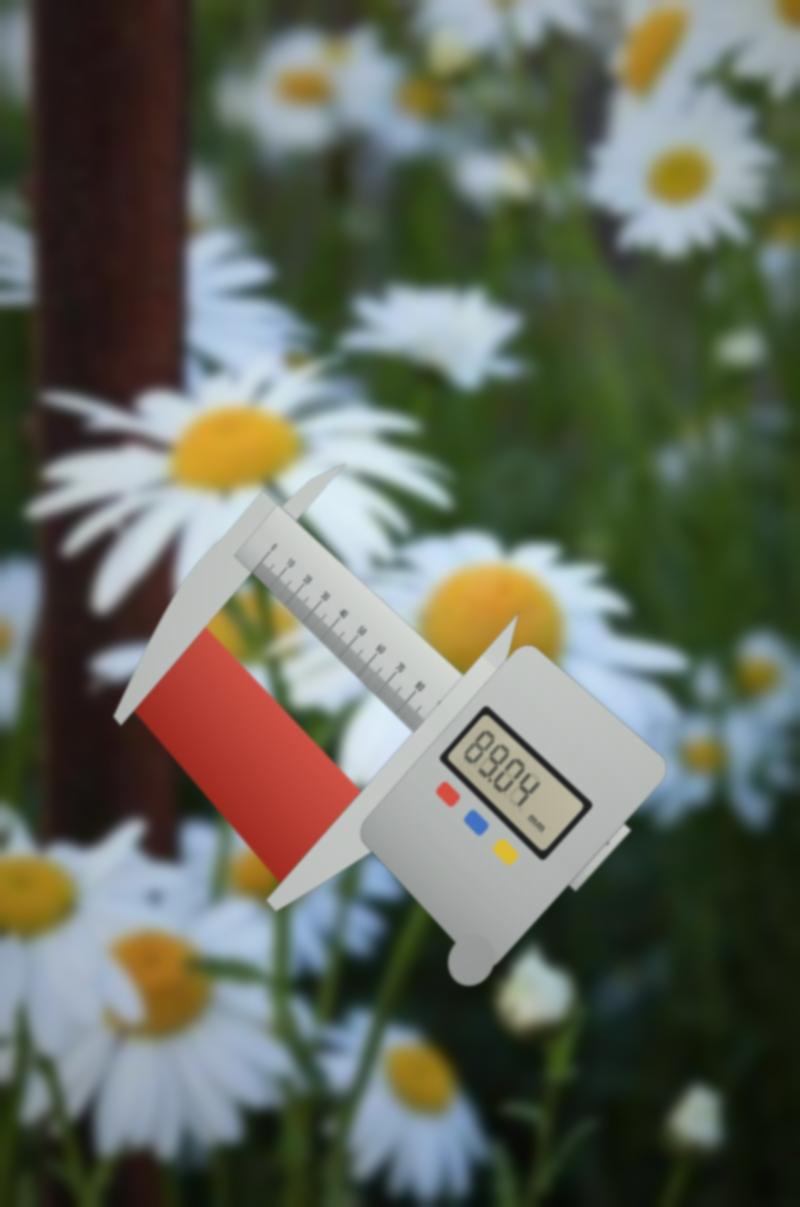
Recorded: 89.04 mm
